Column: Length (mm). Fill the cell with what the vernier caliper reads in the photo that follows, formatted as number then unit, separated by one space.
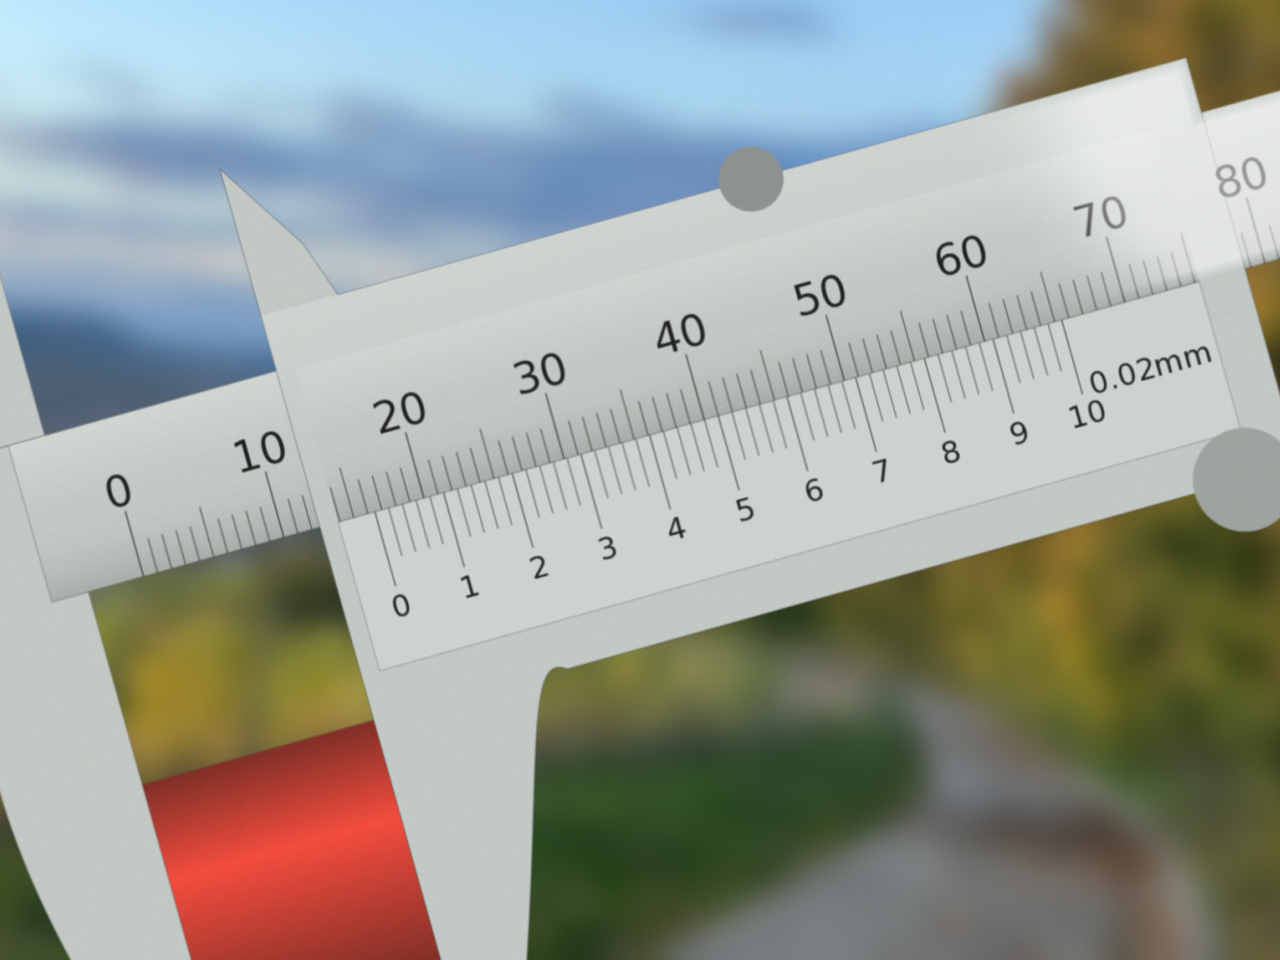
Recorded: 16.5 mm
